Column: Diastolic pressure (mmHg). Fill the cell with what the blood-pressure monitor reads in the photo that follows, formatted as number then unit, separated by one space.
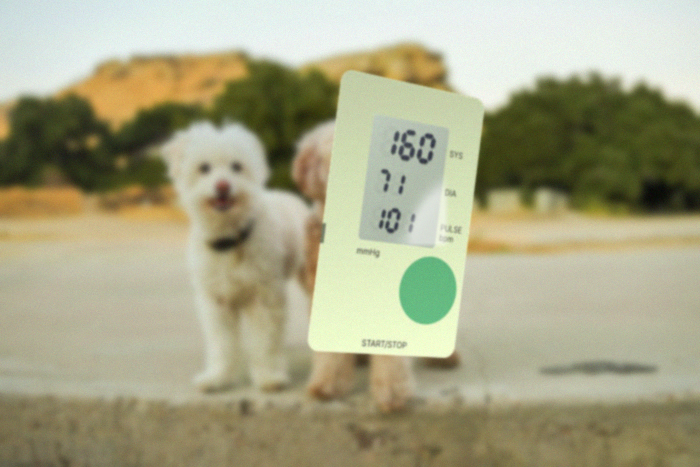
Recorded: 71 mmHg
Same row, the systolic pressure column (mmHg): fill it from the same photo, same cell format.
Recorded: 160 mmHg
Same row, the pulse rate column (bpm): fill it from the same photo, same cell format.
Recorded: 101 bpm
